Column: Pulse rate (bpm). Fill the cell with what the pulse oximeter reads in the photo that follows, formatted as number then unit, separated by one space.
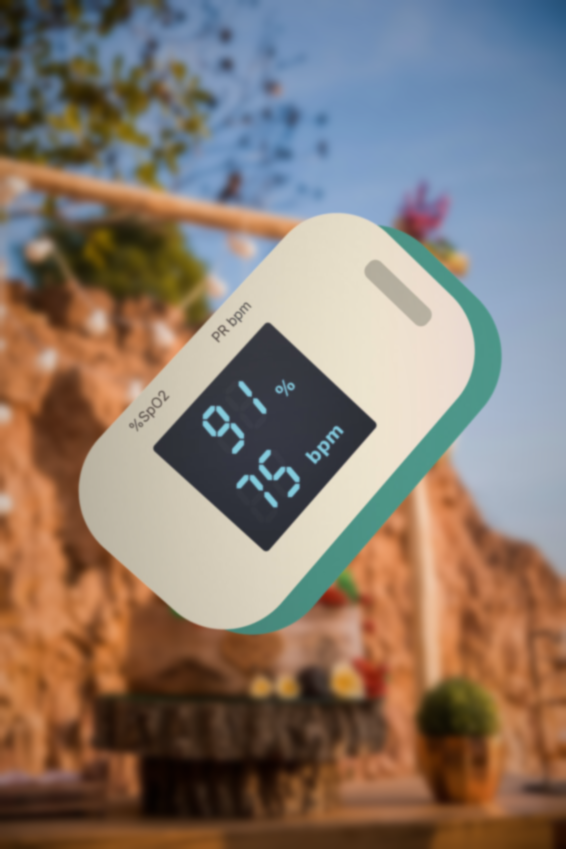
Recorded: 75 bpm
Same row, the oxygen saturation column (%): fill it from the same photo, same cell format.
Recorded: 91 %
